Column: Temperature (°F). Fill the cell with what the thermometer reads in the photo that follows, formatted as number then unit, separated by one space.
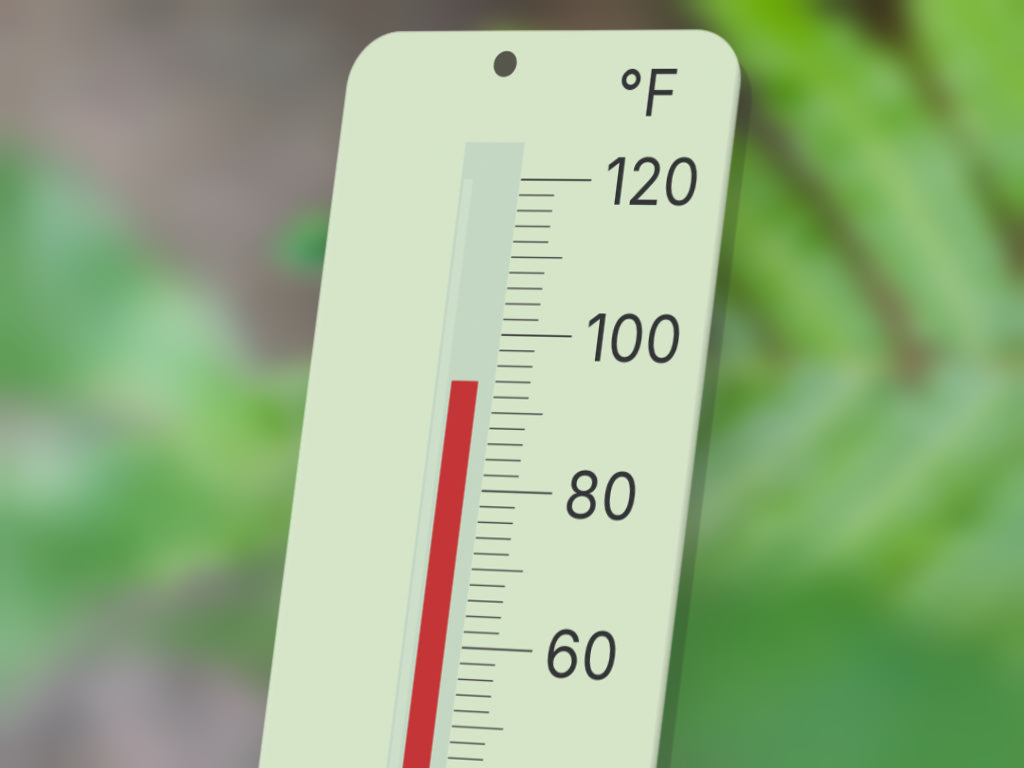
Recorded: 94 °F
